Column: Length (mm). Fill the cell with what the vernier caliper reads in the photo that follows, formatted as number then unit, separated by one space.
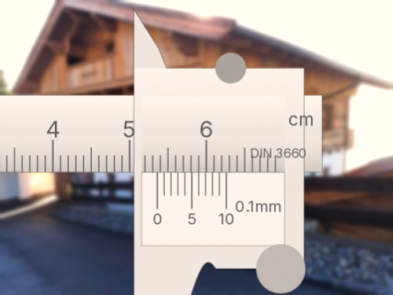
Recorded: 53.6 mm
